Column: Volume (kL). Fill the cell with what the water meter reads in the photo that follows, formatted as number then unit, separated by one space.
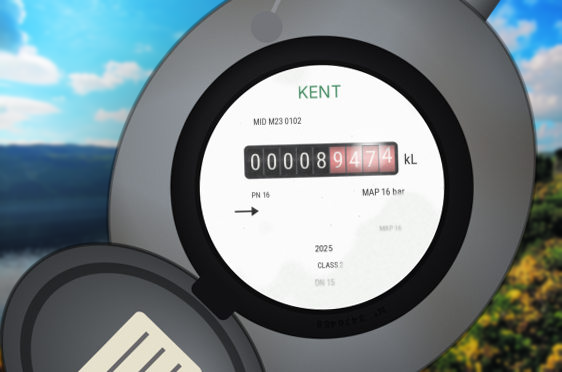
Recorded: 8.9474 kL
